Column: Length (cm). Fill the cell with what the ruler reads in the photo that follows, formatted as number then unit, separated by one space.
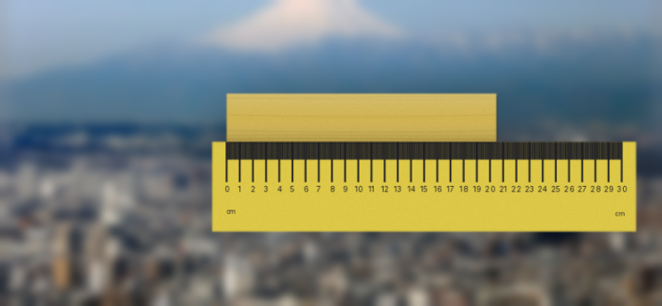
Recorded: 20.5 cm
